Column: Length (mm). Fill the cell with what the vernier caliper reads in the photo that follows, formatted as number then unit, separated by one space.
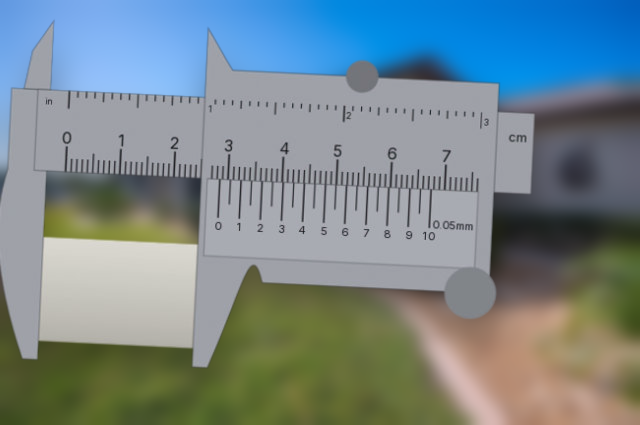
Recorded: 28.5 mm
